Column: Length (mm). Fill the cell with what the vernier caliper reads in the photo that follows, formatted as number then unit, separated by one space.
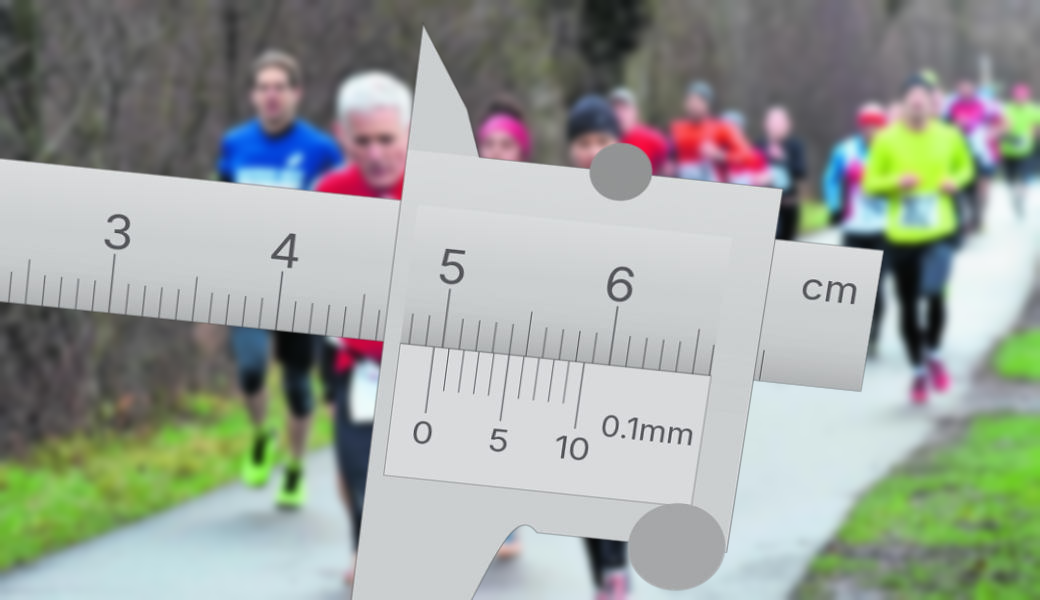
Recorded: 49.5 mm
